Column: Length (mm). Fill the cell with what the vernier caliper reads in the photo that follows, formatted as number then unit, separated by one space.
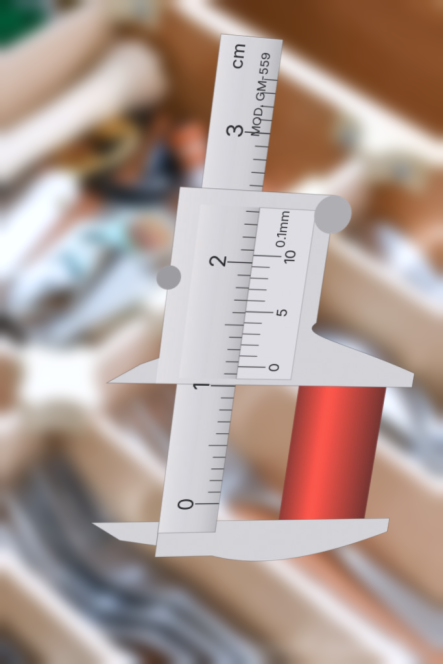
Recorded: 11.6 mm
